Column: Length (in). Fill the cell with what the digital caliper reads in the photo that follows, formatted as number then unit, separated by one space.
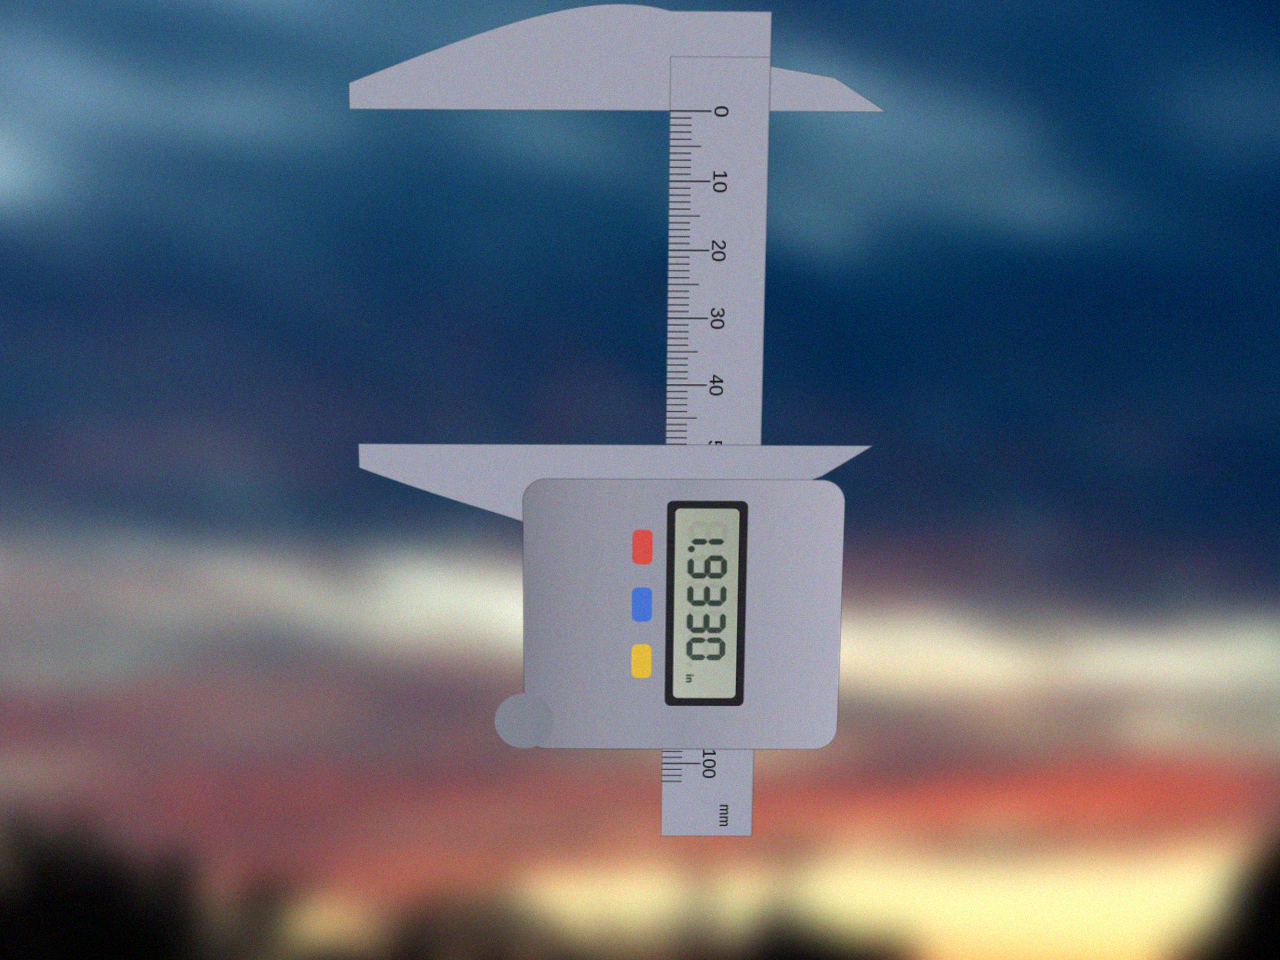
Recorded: 1.9330 in
